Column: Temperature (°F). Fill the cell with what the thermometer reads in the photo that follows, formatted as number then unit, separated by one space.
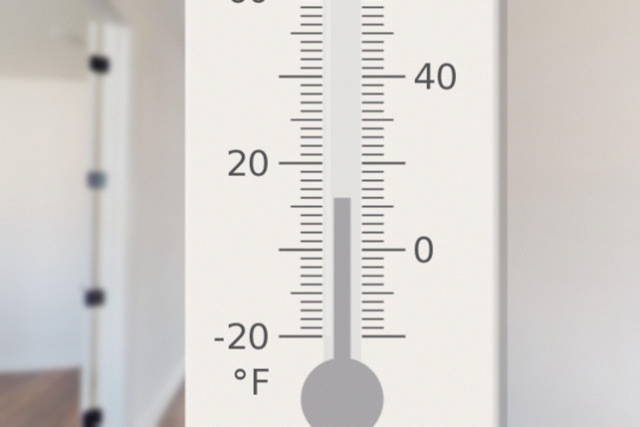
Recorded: 12 °F
